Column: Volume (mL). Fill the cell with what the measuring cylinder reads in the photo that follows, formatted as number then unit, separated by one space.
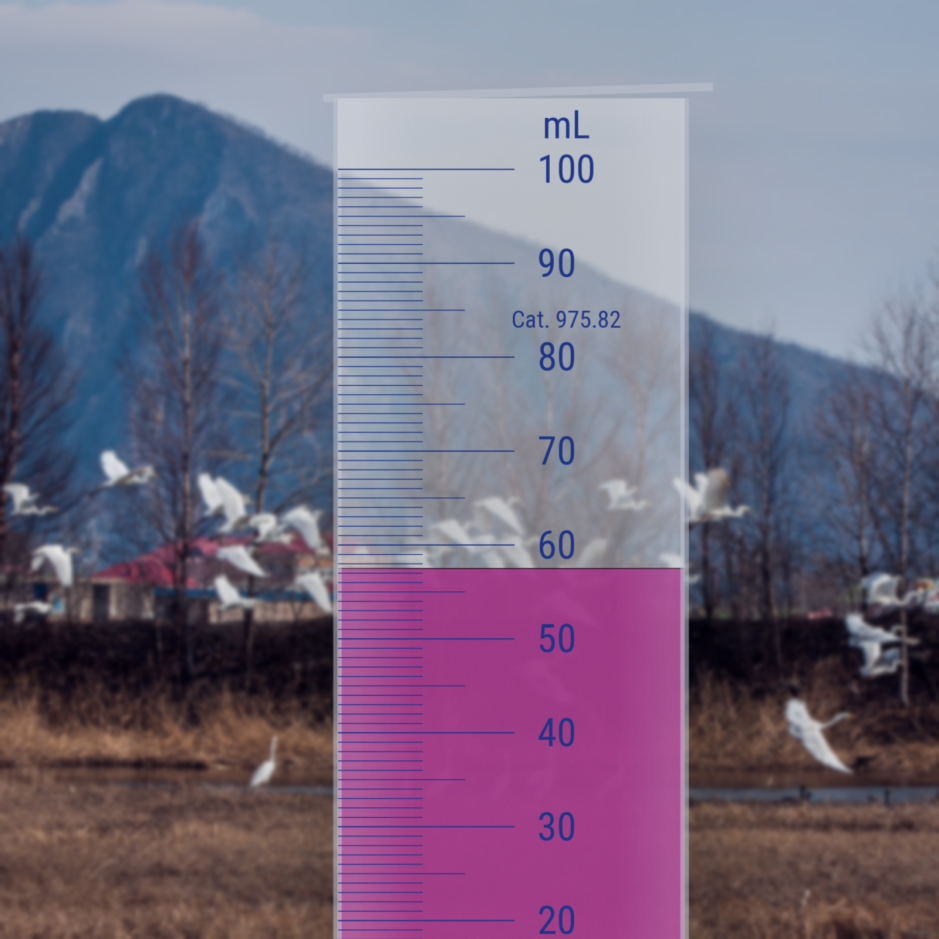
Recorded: 57.5 mL
